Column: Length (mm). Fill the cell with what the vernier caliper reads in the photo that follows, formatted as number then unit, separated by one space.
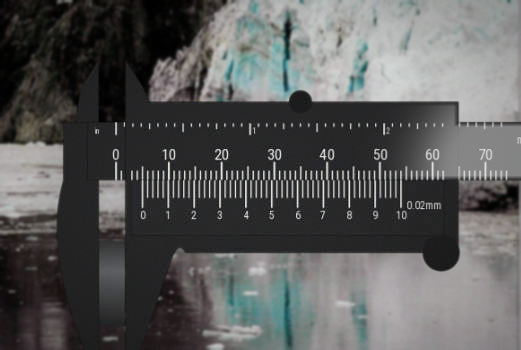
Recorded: 5.0 mm
